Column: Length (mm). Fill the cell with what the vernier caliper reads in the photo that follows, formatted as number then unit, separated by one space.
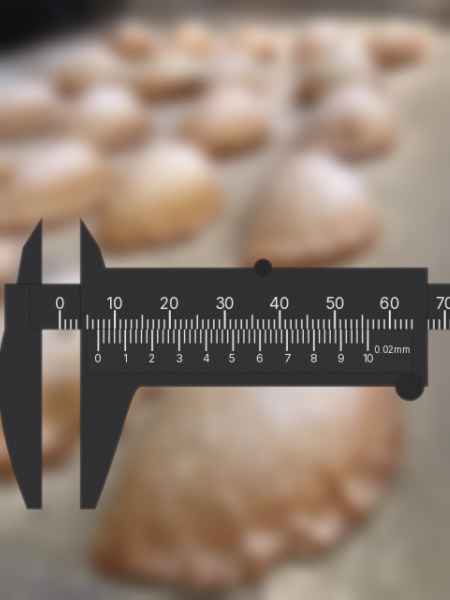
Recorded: 7.0 mm
